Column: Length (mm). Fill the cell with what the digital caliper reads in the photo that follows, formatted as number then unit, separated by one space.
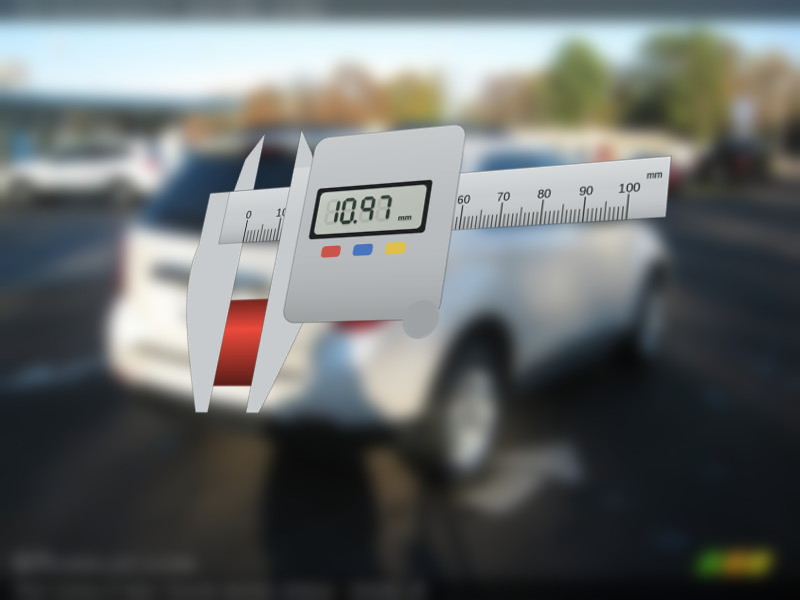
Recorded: 10.97 mm
